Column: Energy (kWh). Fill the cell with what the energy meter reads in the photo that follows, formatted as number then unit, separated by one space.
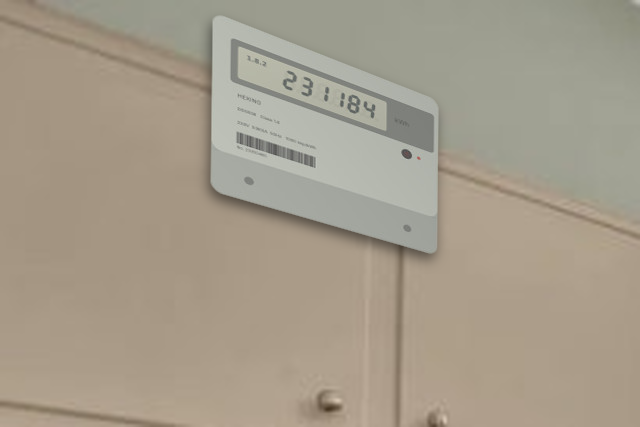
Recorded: 231184 kWh
